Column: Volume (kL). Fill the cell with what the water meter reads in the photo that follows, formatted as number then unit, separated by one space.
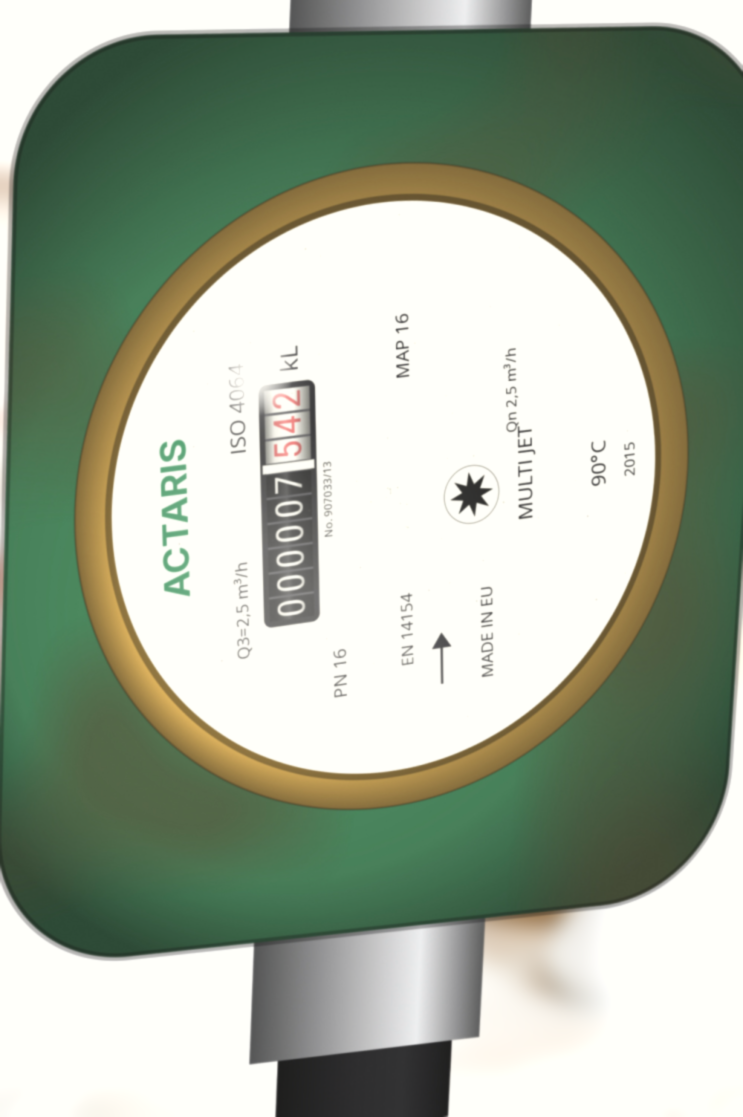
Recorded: 7.542 kL
